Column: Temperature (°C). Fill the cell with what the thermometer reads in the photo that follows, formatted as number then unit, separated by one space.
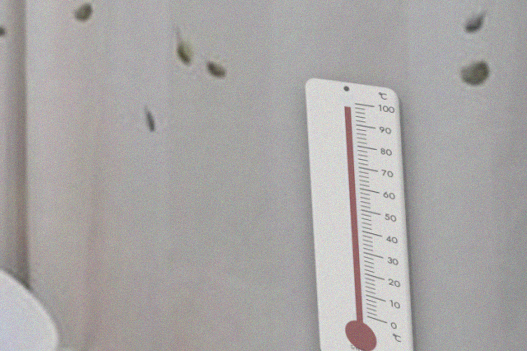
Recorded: 98 °C
